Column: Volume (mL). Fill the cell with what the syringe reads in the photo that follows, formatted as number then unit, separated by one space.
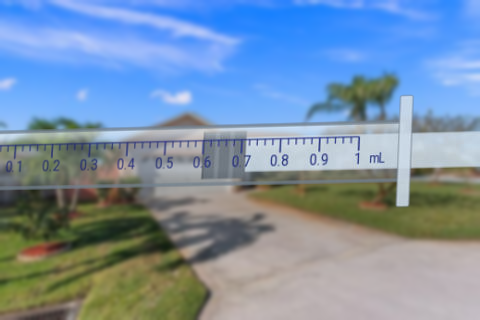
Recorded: 0.6 mL
